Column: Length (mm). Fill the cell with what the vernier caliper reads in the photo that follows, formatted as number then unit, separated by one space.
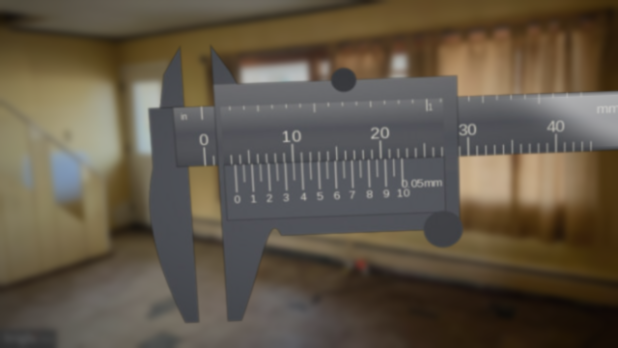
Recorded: 3.4 mm
